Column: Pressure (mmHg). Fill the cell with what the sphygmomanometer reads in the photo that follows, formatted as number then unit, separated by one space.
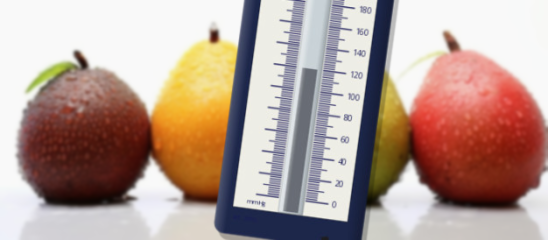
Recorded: 120 mmHg
